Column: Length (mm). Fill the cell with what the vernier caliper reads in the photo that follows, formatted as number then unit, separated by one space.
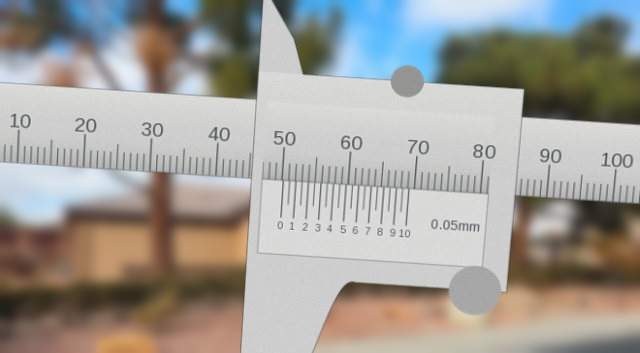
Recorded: 50.2 mm
